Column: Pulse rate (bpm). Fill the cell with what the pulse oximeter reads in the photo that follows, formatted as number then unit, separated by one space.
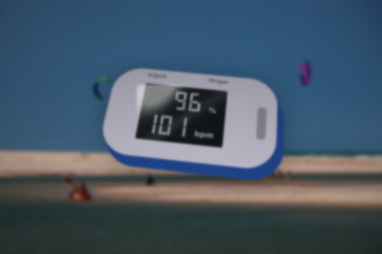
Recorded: 101 bpm
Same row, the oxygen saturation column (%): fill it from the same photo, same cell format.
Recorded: 96 %
